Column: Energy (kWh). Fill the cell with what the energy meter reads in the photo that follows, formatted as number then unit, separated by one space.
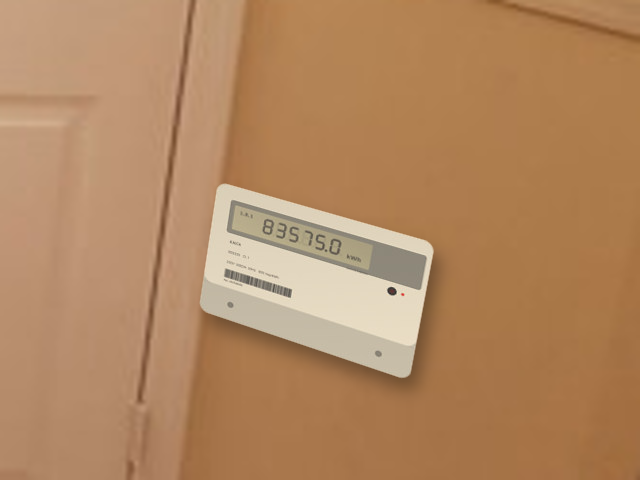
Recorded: 83575.0 kWh
